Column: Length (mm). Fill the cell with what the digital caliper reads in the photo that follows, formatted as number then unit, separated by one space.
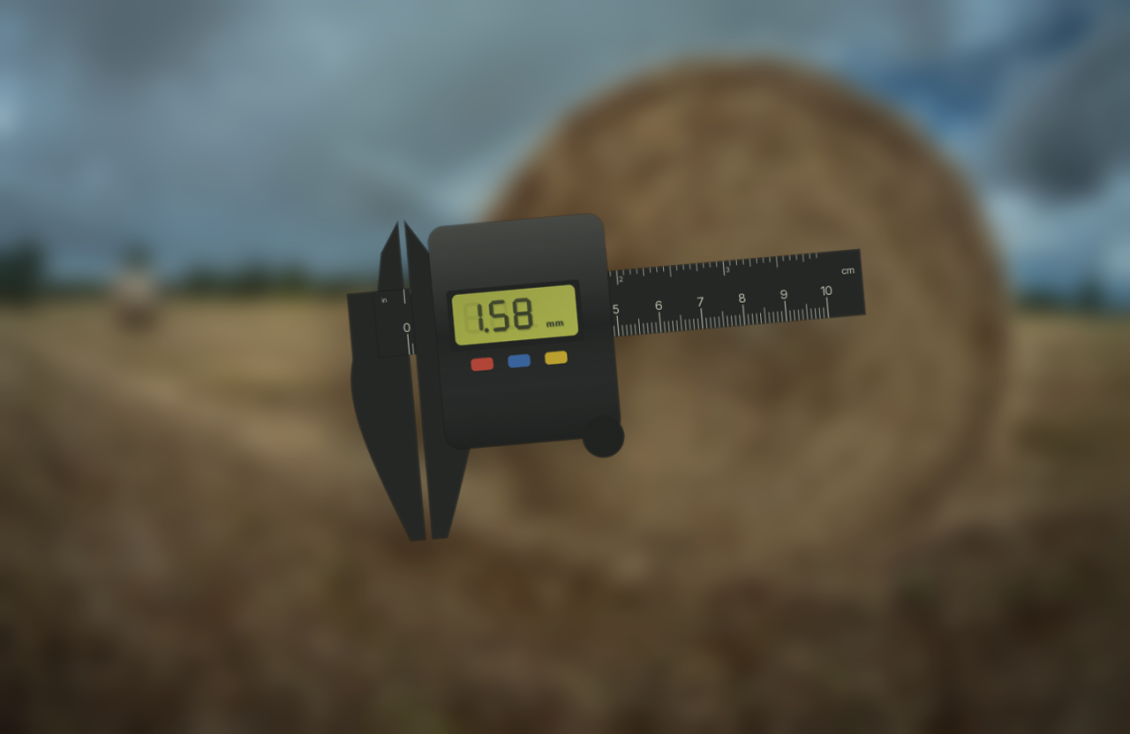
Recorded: 1.58 mm
